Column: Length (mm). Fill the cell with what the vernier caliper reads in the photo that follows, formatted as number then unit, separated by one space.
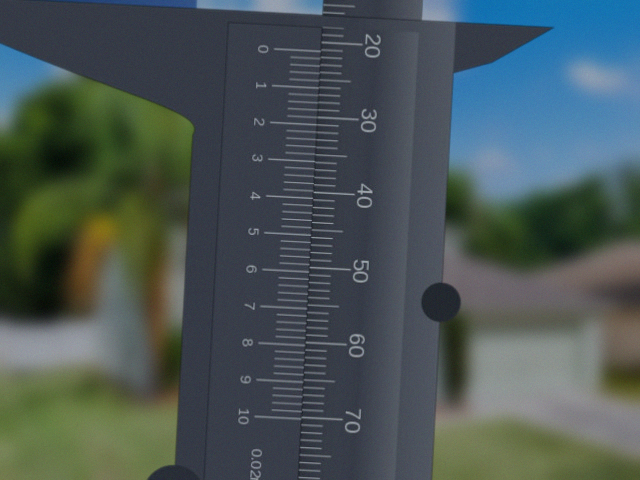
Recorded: 21.2 mm
